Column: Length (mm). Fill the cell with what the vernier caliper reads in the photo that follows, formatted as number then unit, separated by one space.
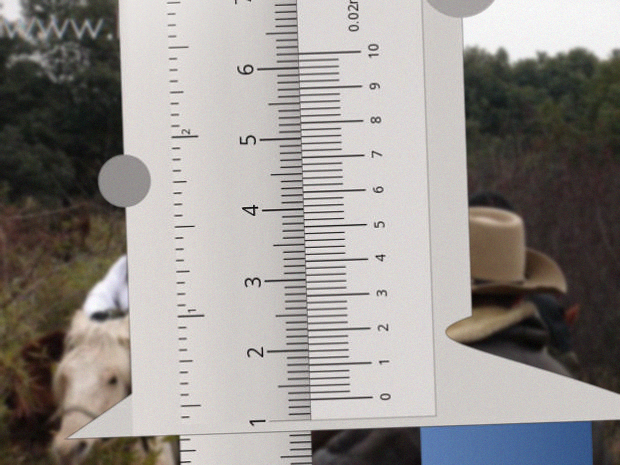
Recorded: 13.0 mm
